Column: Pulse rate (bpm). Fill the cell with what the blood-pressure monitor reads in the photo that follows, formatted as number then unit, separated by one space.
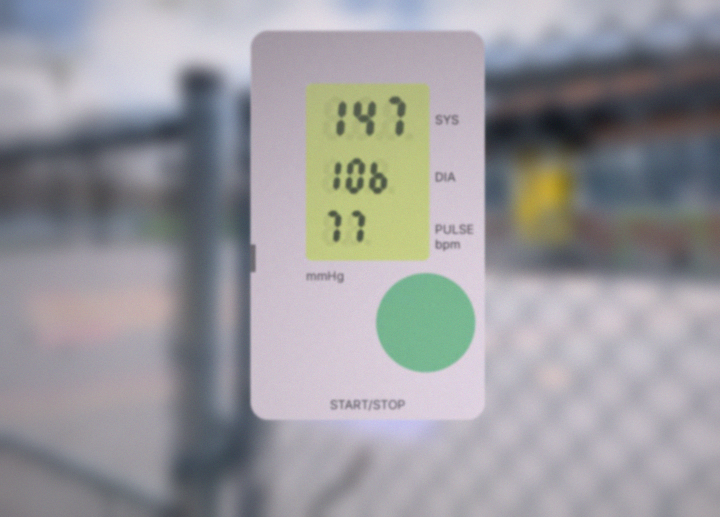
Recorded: 77 bpm
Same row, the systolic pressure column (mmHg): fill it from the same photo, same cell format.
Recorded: 147 mmHg
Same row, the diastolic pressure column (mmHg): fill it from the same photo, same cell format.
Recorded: 106 mmHg
